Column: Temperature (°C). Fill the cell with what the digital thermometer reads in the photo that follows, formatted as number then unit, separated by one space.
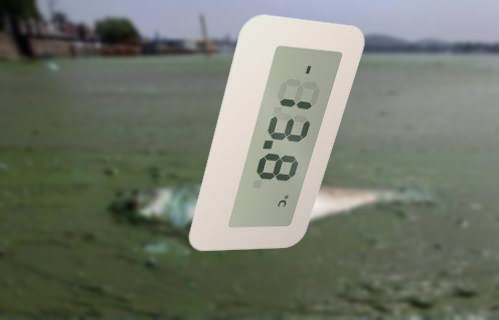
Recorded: -13.8 °C
